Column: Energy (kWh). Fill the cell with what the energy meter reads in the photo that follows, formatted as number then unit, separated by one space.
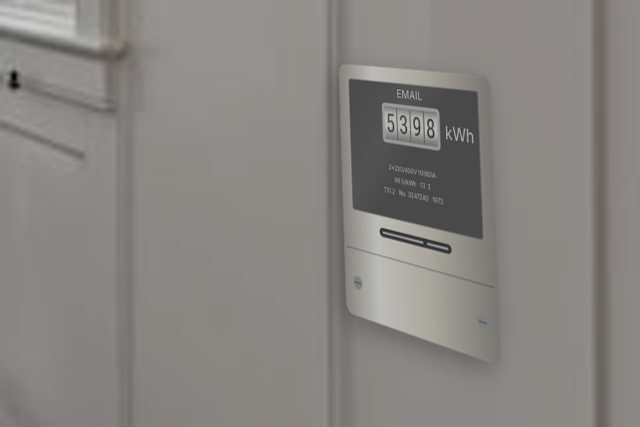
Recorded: 5398 kWh
